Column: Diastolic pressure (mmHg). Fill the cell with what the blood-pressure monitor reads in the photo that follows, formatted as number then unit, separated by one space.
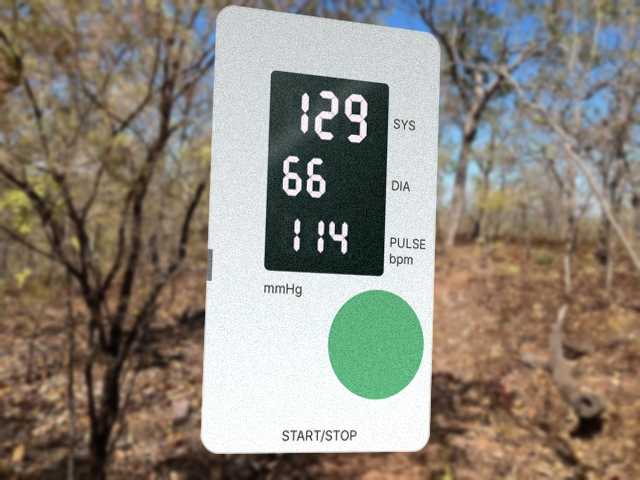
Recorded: 66 mmHg
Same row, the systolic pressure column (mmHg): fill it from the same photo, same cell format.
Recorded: 129 mmHg
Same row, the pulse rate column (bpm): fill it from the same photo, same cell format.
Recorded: 114 bpm
